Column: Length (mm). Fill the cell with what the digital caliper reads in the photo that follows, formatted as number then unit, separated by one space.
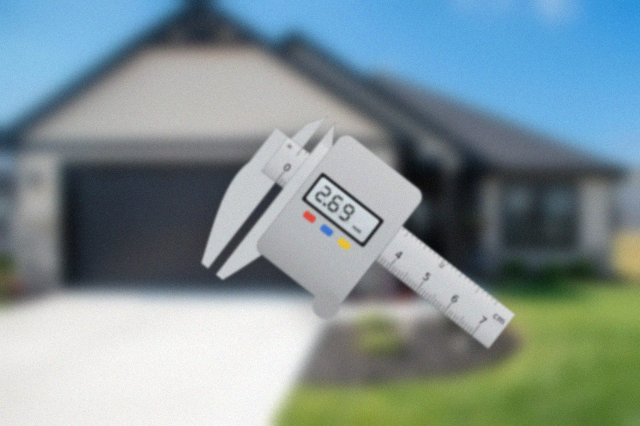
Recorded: 2.69 mm
